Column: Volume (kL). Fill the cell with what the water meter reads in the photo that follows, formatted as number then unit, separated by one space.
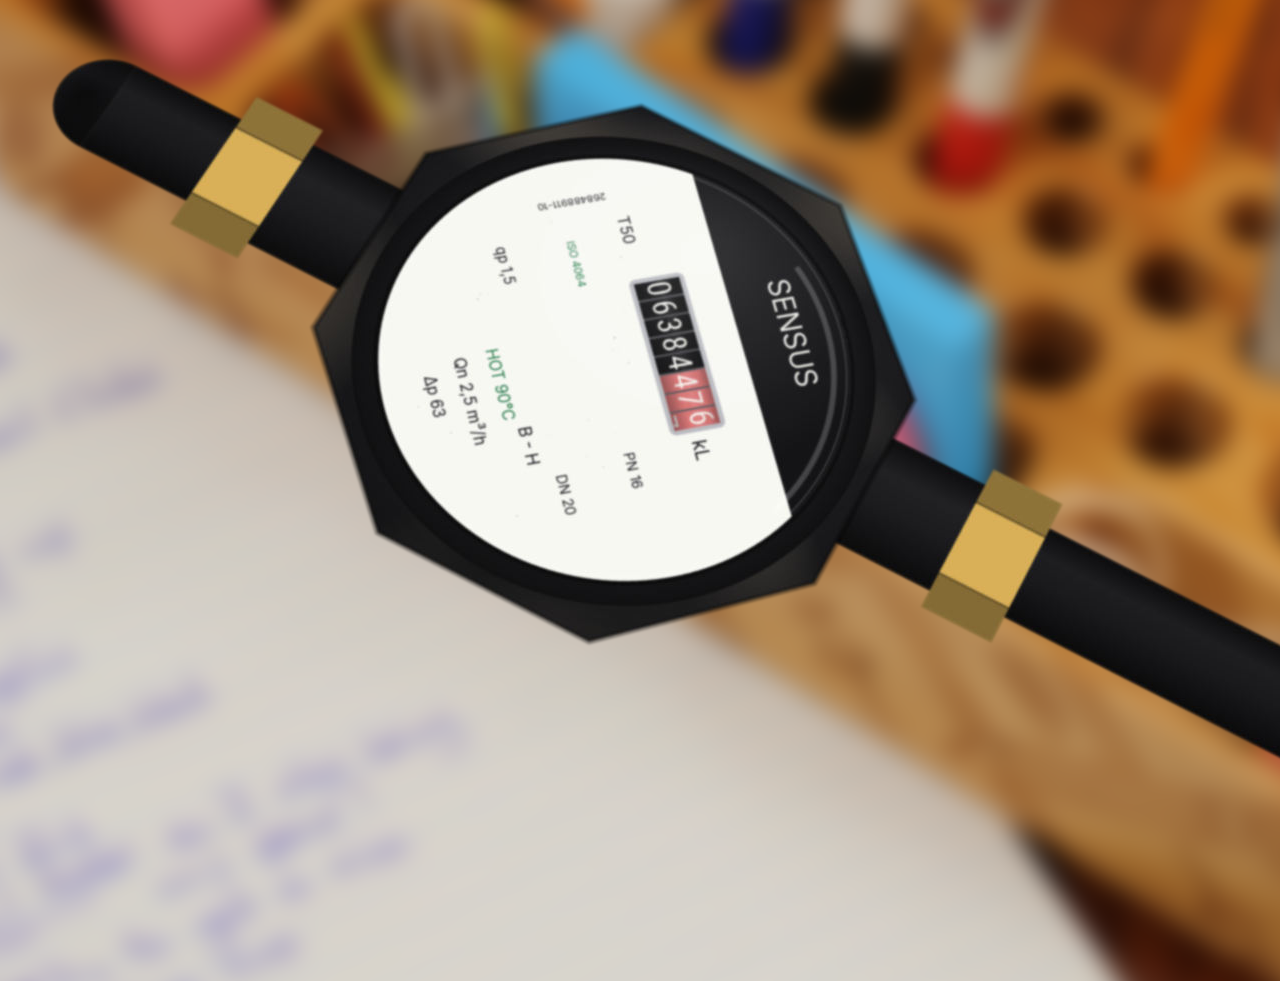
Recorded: 6384.476 kL
